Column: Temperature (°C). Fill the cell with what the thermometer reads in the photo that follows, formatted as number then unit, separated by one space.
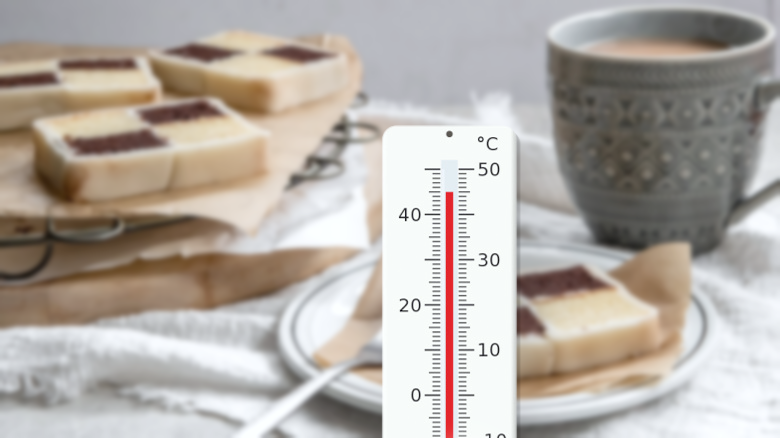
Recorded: 45 °C
